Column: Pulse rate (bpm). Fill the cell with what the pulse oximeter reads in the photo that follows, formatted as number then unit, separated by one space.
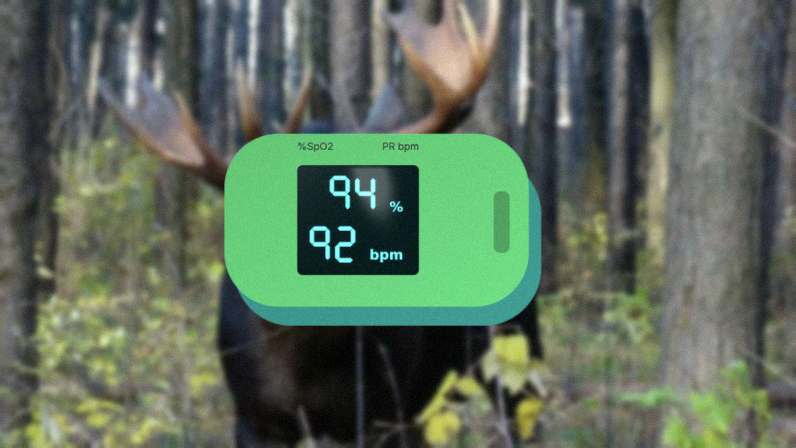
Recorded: 92 bpm
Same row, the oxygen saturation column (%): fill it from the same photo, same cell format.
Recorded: 94 %
